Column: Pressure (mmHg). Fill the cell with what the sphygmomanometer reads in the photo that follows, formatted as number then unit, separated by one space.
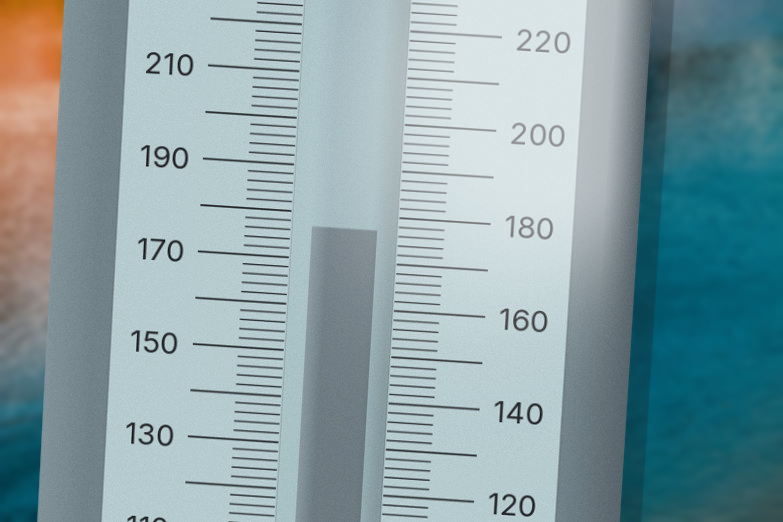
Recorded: 177 mmHg
